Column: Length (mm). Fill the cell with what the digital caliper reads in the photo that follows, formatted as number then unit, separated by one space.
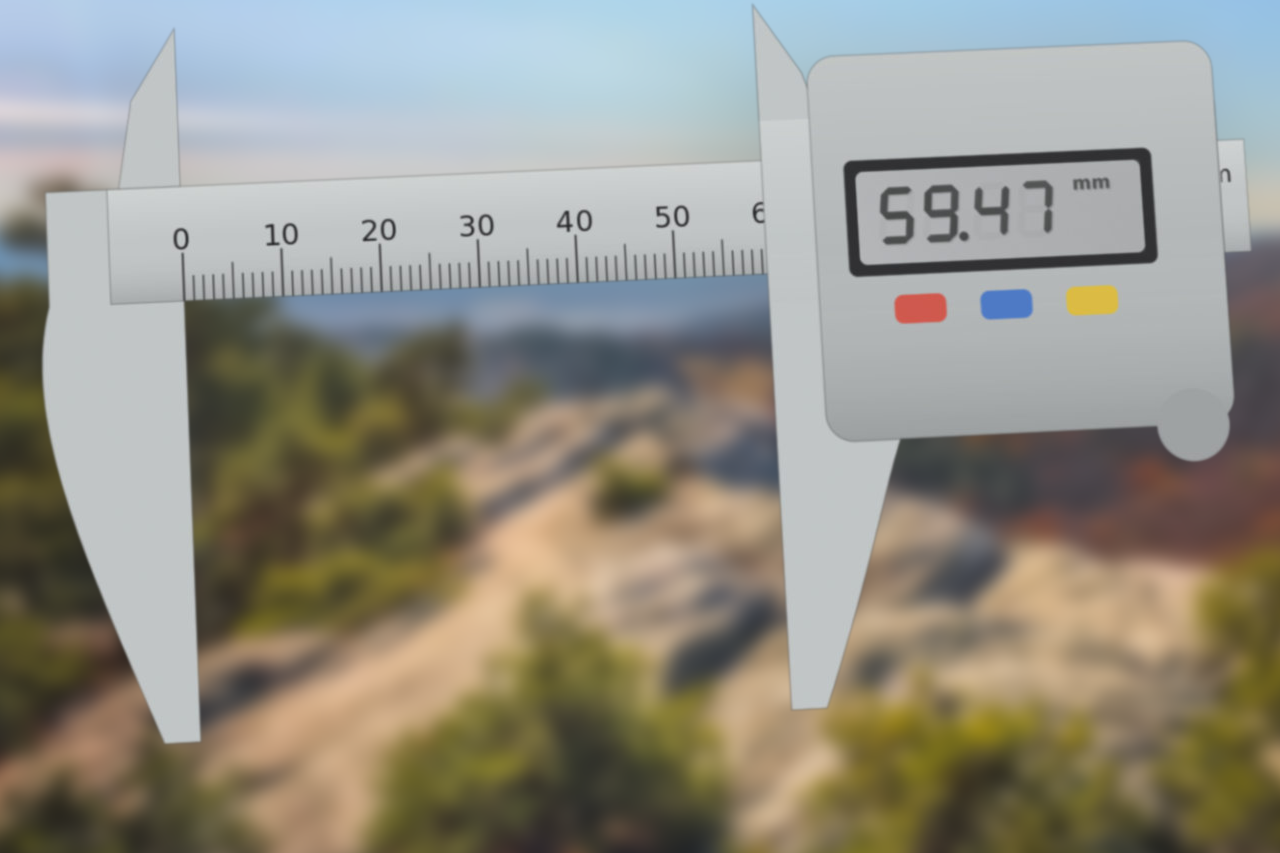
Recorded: 59.47 mm
